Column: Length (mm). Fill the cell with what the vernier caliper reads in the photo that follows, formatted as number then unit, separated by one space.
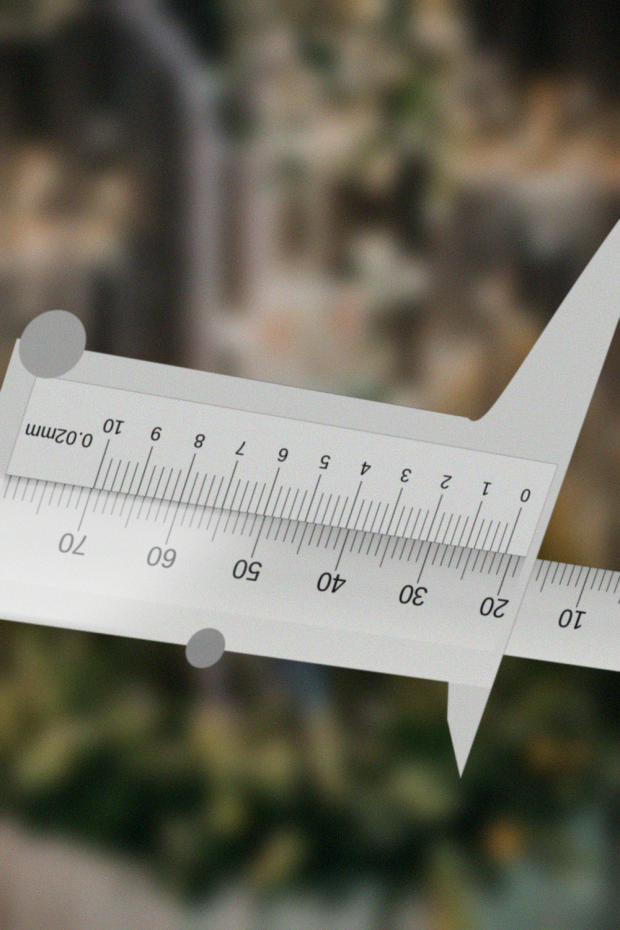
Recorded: 20.8 mm
